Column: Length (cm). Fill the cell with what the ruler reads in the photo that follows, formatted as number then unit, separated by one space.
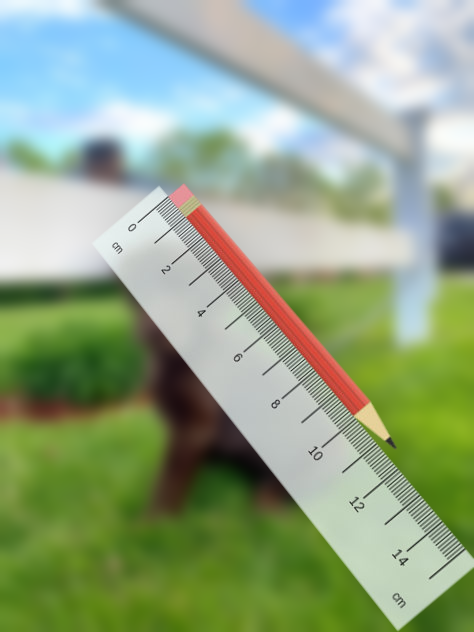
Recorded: 11.5 cm
